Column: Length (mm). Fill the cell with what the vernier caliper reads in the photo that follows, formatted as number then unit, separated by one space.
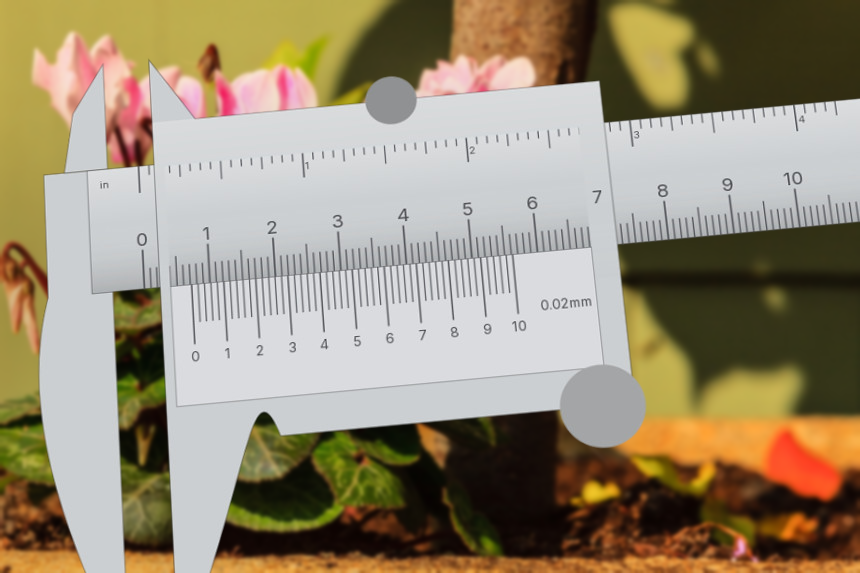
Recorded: 7.2 mm
